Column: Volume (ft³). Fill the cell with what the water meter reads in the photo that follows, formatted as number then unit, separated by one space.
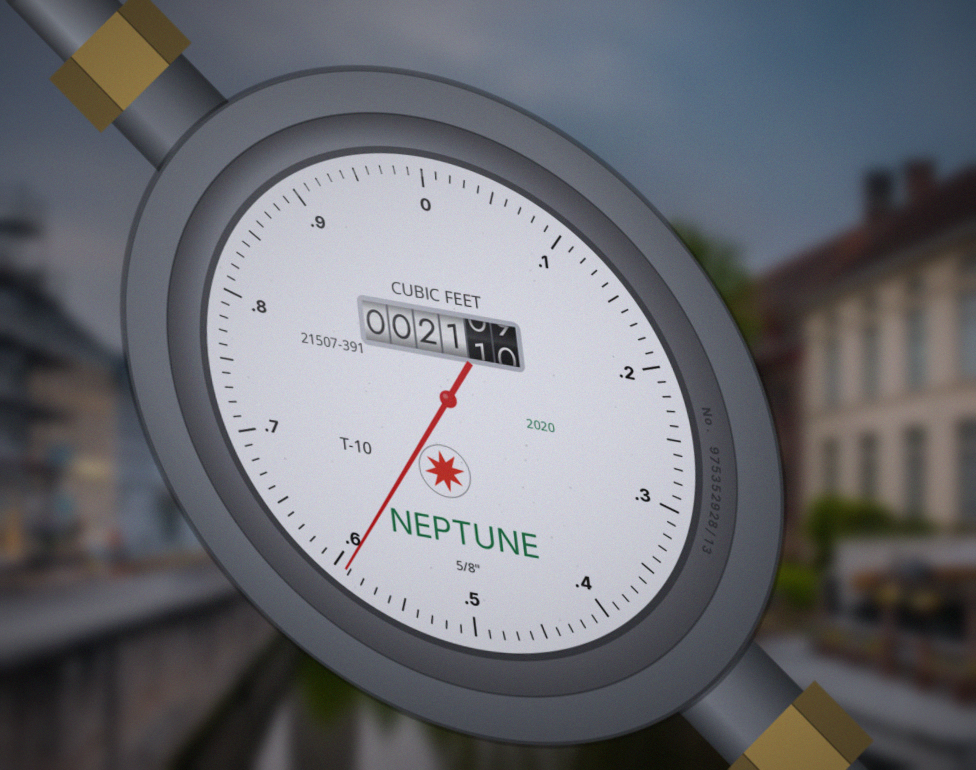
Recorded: 2109.59 ft³
